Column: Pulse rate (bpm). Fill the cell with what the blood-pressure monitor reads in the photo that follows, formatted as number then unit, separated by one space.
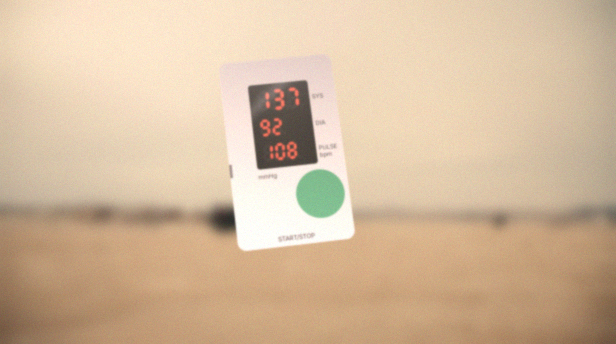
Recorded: 108 bpm
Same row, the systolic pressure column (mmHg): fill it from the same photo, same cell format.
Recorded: 137 mmHg
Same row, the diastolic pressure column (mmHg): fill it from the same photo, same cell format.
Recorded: 92 mmHg
